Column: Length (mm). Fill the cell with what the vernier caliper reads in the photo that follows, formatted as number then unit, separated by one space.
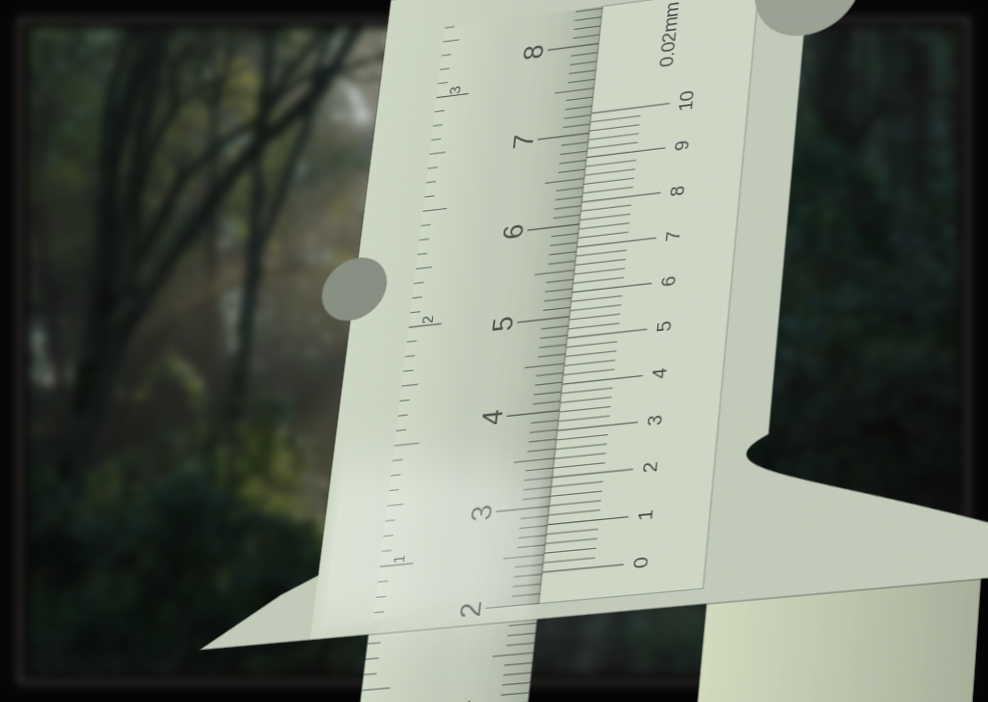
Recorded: 23.2 mm
